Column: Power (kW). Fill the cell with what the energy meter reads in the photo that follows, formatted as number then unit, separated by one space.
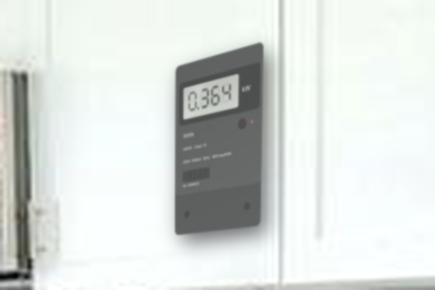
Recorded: 0.364 kW
